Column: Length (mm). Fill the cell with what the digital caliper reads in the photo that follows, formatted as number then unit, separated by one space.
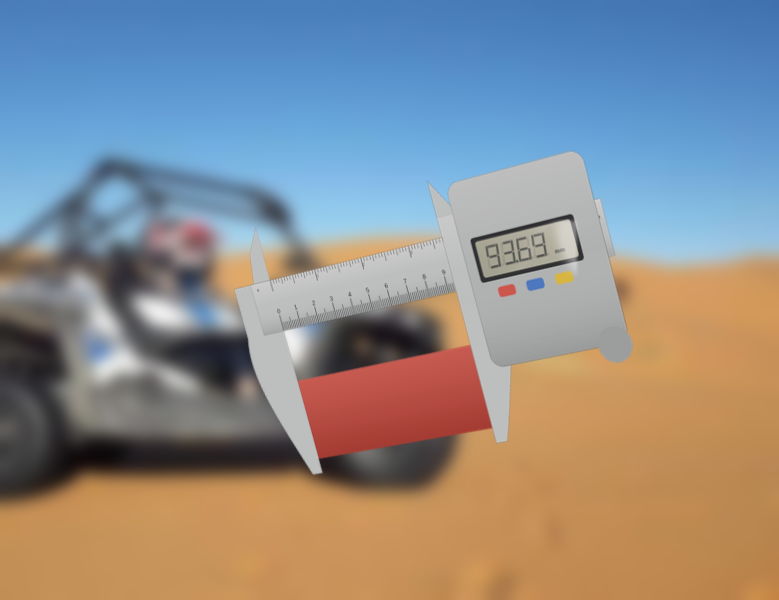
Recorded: 93.69 mm
